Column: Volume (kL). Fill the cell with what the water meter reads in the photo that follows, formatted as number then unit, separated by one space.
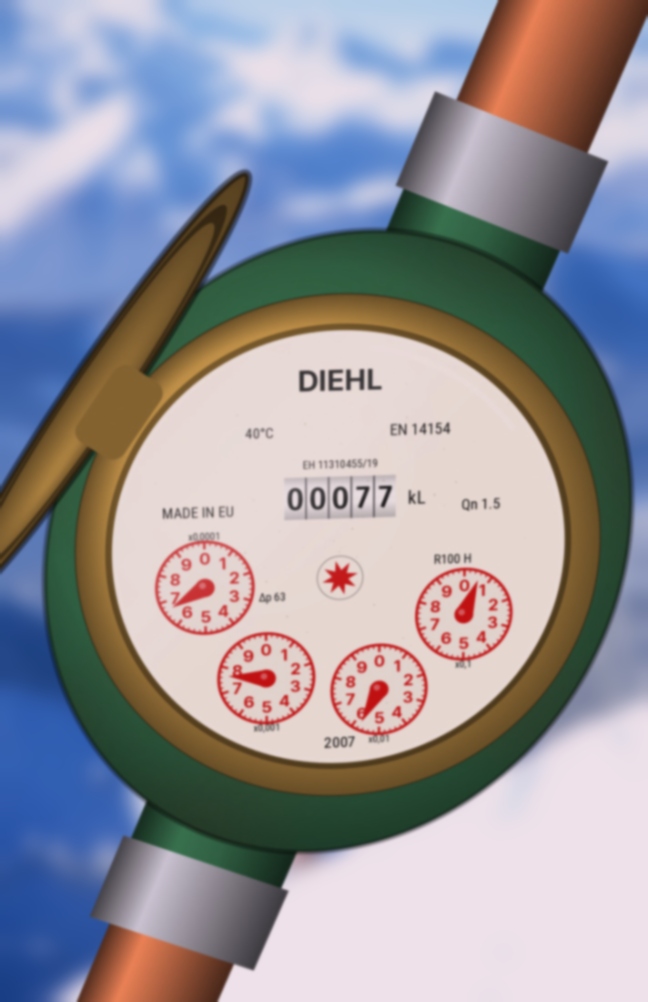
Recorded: 77.0576 kL
